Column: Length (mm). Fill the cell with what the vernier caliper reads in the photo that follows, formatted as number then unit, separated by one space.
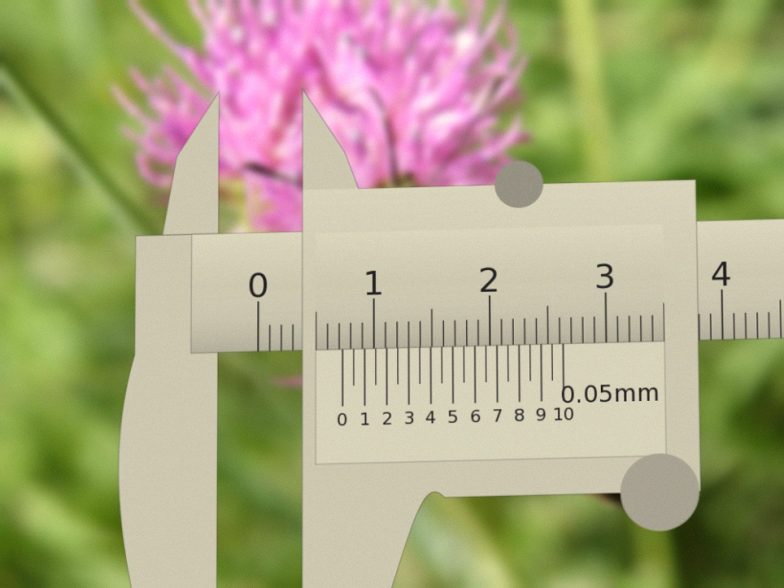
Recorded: 7.3 mm
